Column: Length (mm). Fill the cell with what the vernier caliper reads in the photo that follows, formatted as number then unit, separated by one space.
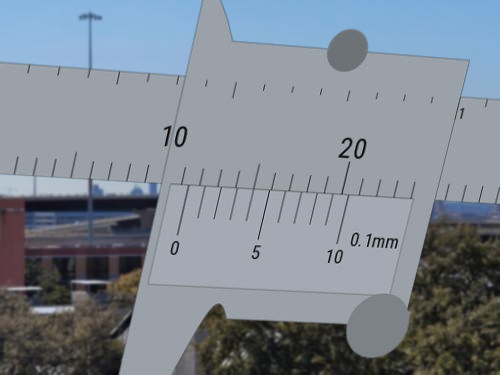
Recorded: 11.4 mm
